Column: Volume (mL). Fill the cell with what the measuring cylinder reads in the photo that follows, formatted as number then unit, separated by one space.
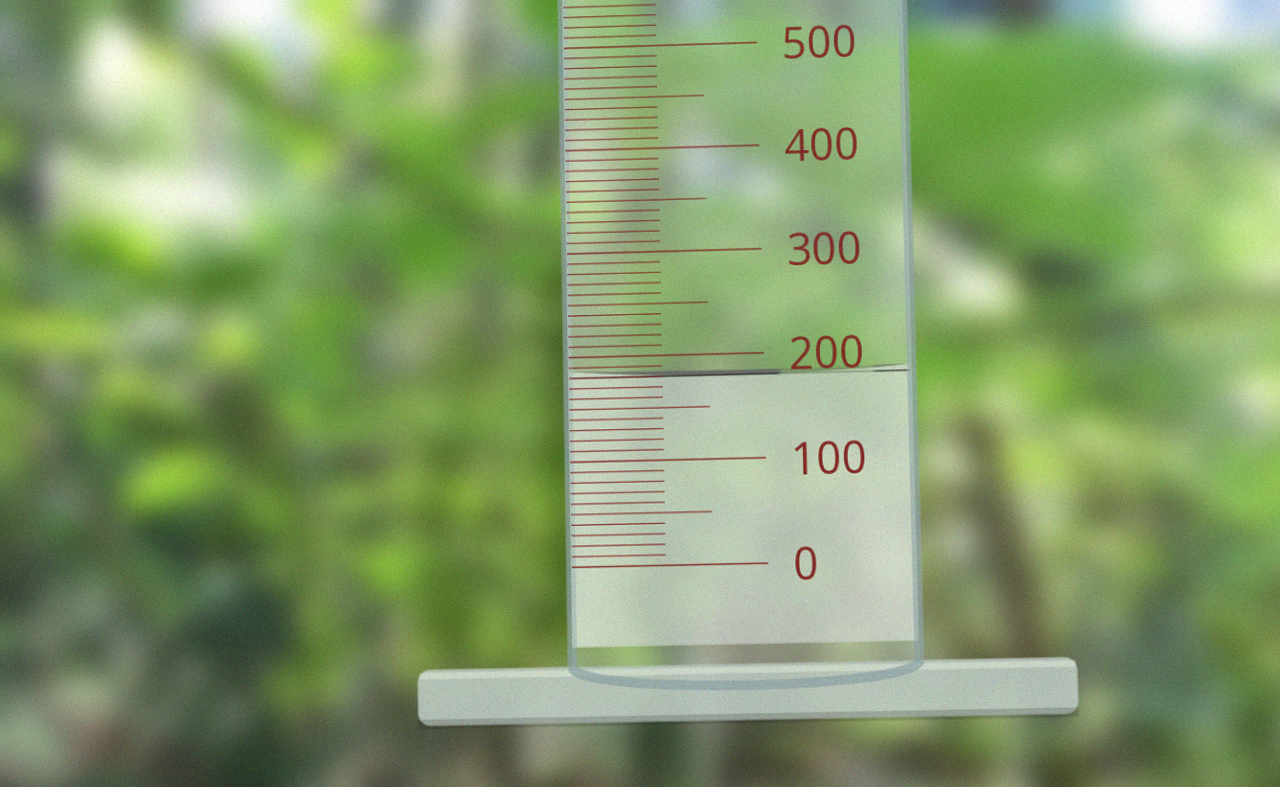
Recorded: 180 mL
